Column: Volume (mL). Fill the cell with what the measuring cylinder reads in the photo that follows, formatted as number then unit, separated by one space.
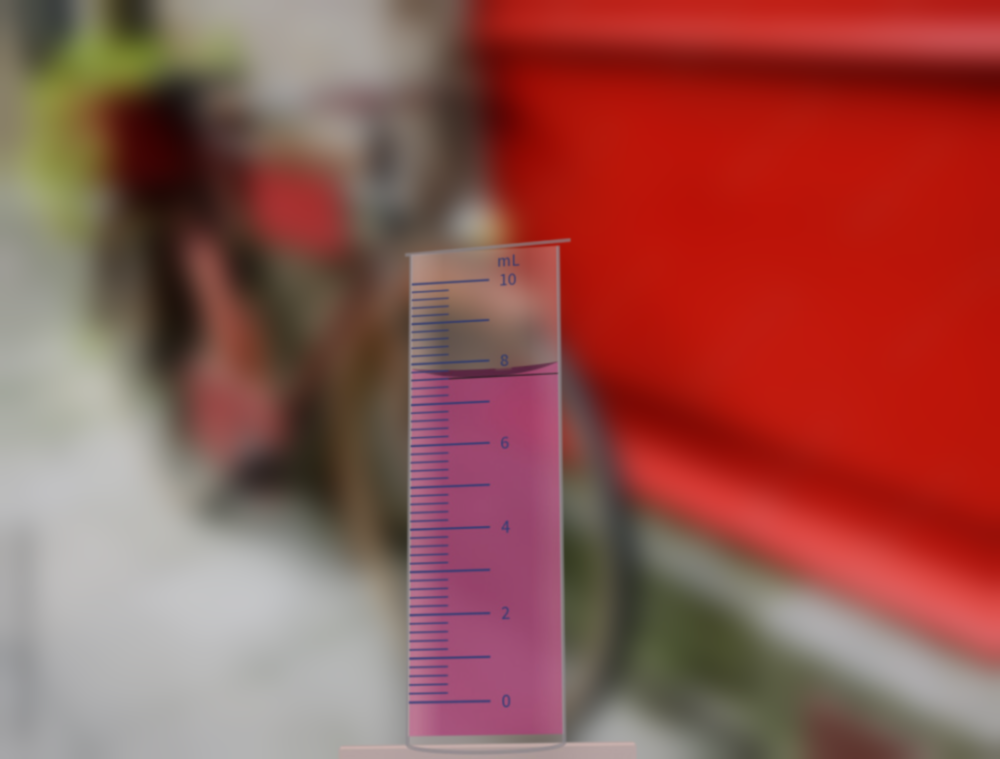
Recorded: 7.6 mL
